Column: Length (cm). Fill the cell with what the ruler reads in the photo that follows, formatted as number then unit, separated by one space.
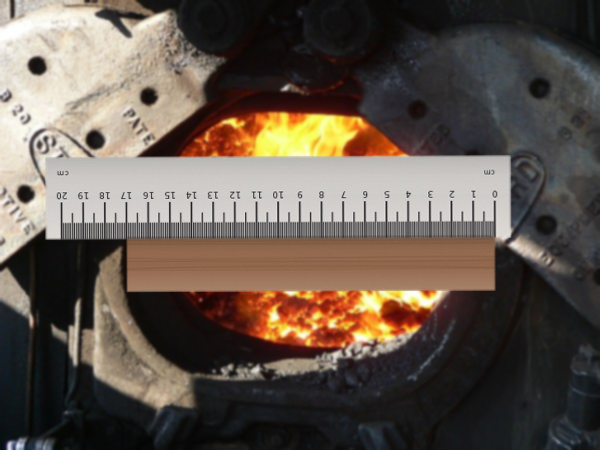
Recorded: 17 cm
